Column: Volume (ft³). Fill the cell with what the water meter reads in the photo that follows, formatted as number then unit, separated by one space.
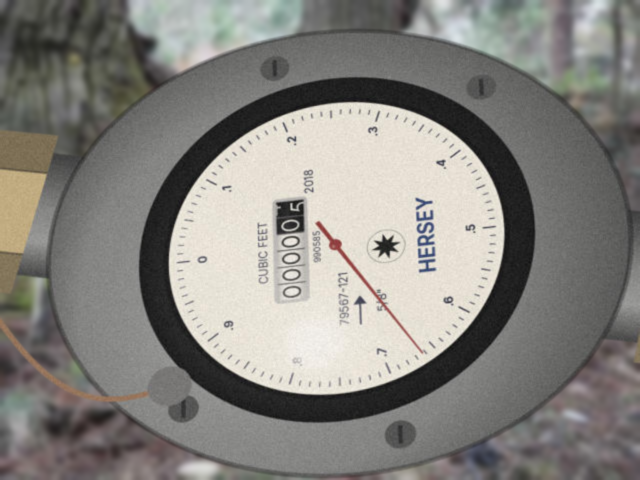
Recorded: 4.66 ft³
